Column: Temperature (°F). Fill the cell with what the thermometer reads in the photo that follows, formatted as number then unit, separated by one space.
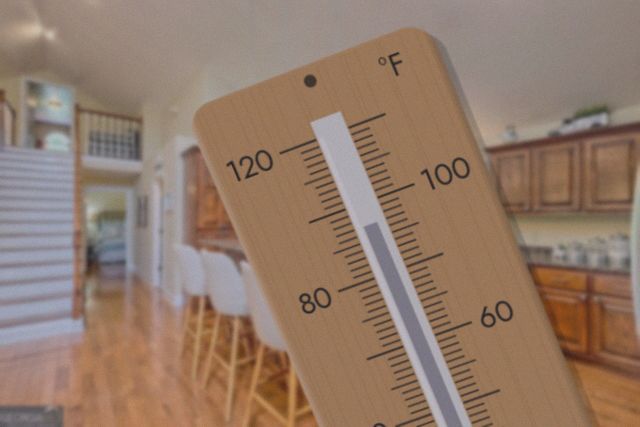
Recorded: 94 °F
